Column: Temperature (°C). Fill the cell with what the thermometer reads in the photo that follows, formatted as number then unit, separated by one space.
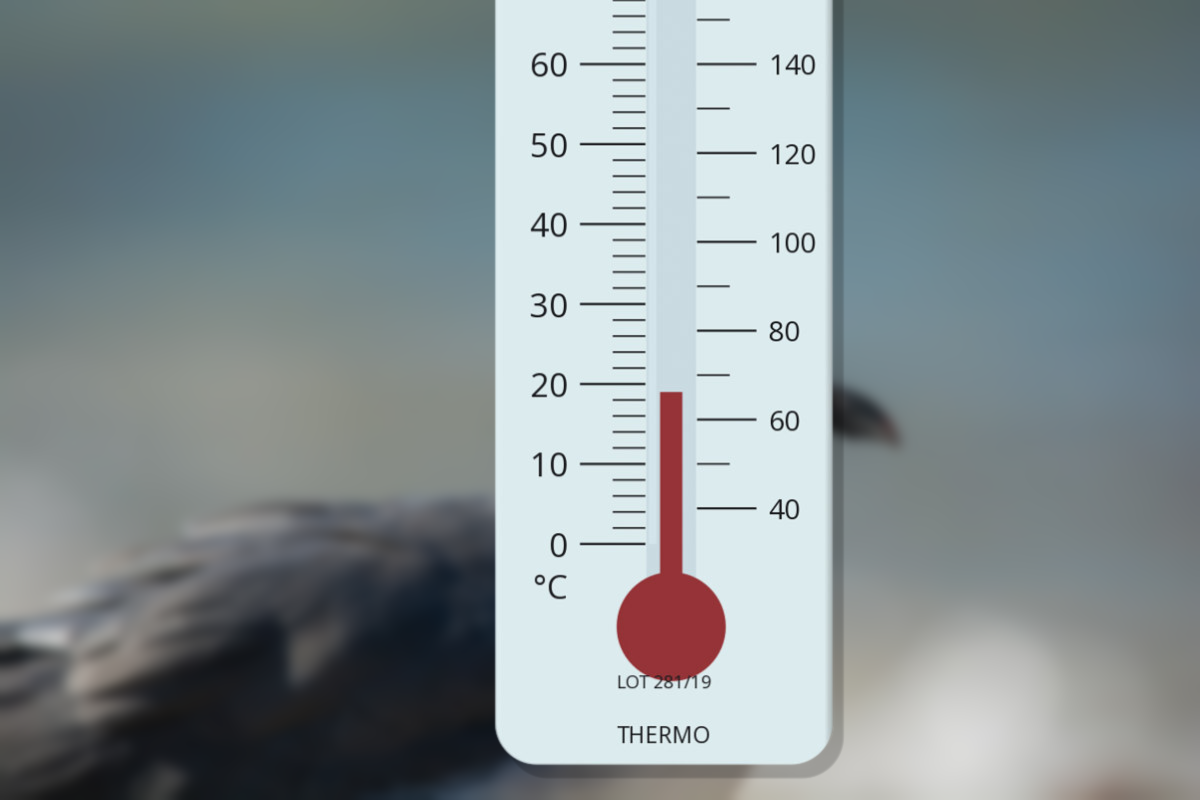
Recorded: 19 °C
